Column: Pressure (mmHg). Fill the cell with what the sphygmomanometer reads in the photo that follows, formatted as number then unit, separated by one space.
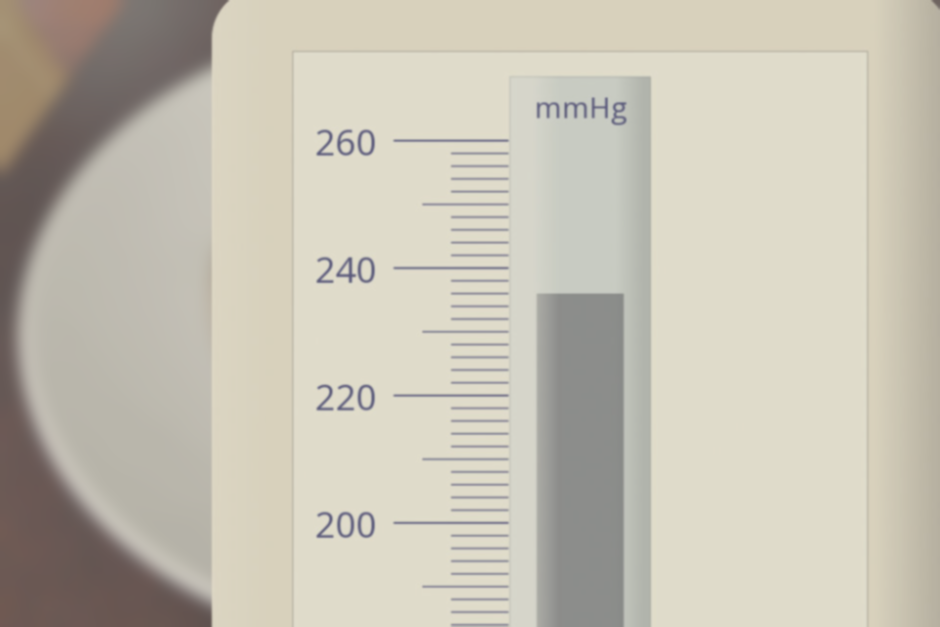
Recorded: 236 mmHg
